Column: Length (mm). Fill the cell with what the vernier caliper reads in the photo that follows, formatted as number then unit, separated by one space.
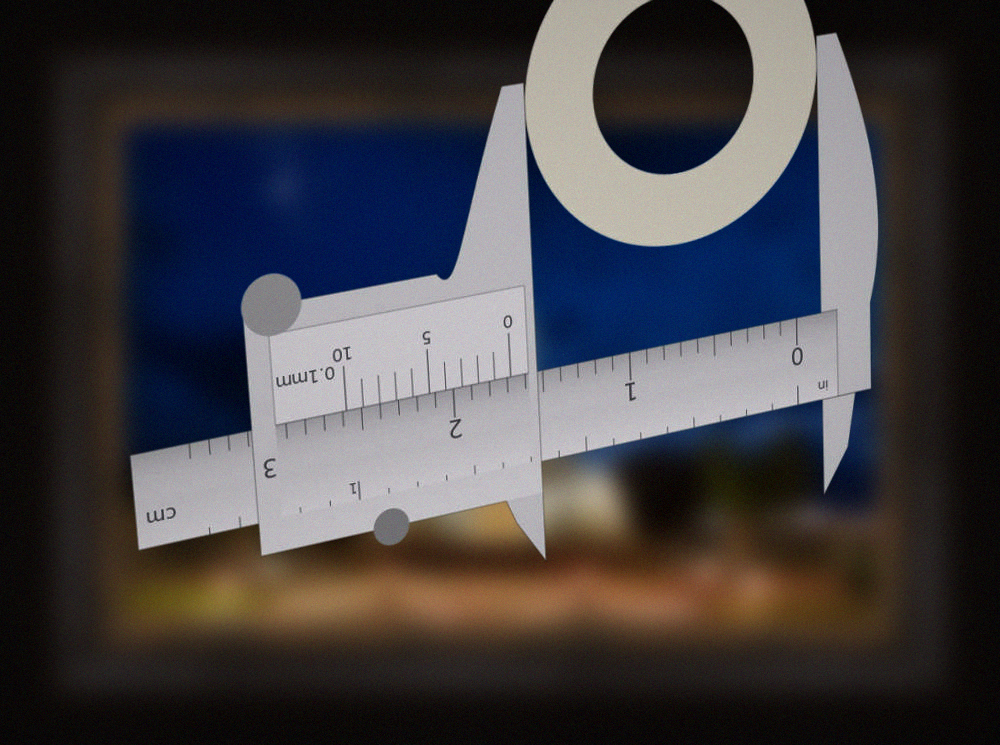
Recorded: 16.8 mm
